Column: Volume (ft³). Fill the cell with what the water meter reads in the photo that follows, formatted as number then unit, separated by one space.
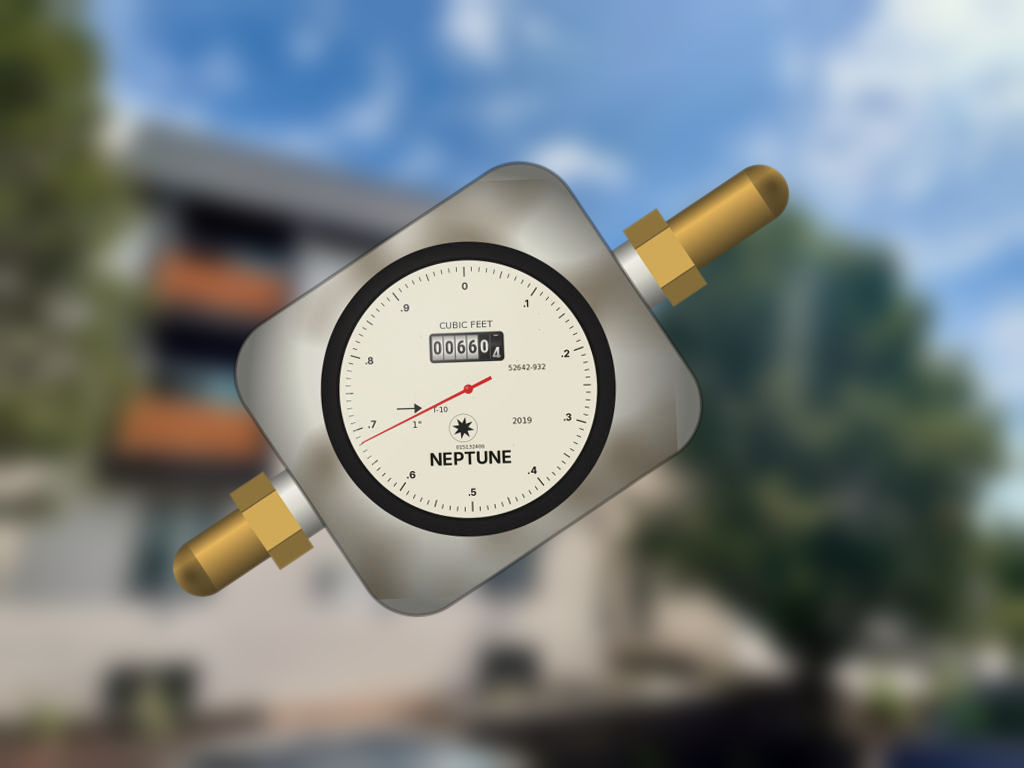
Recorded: 6603.68 ft³
